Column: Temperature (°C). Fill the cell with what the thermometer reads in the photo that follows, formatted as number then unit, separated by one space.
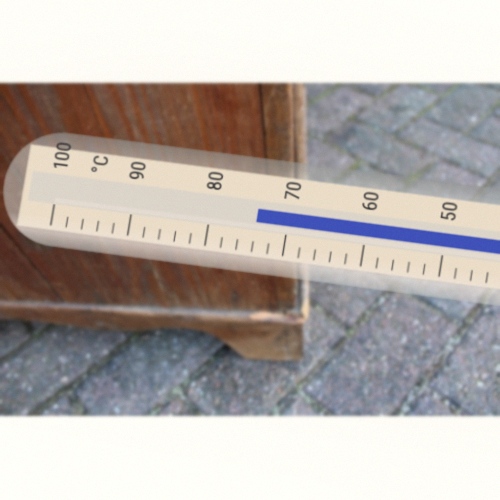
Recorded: 74 °C
